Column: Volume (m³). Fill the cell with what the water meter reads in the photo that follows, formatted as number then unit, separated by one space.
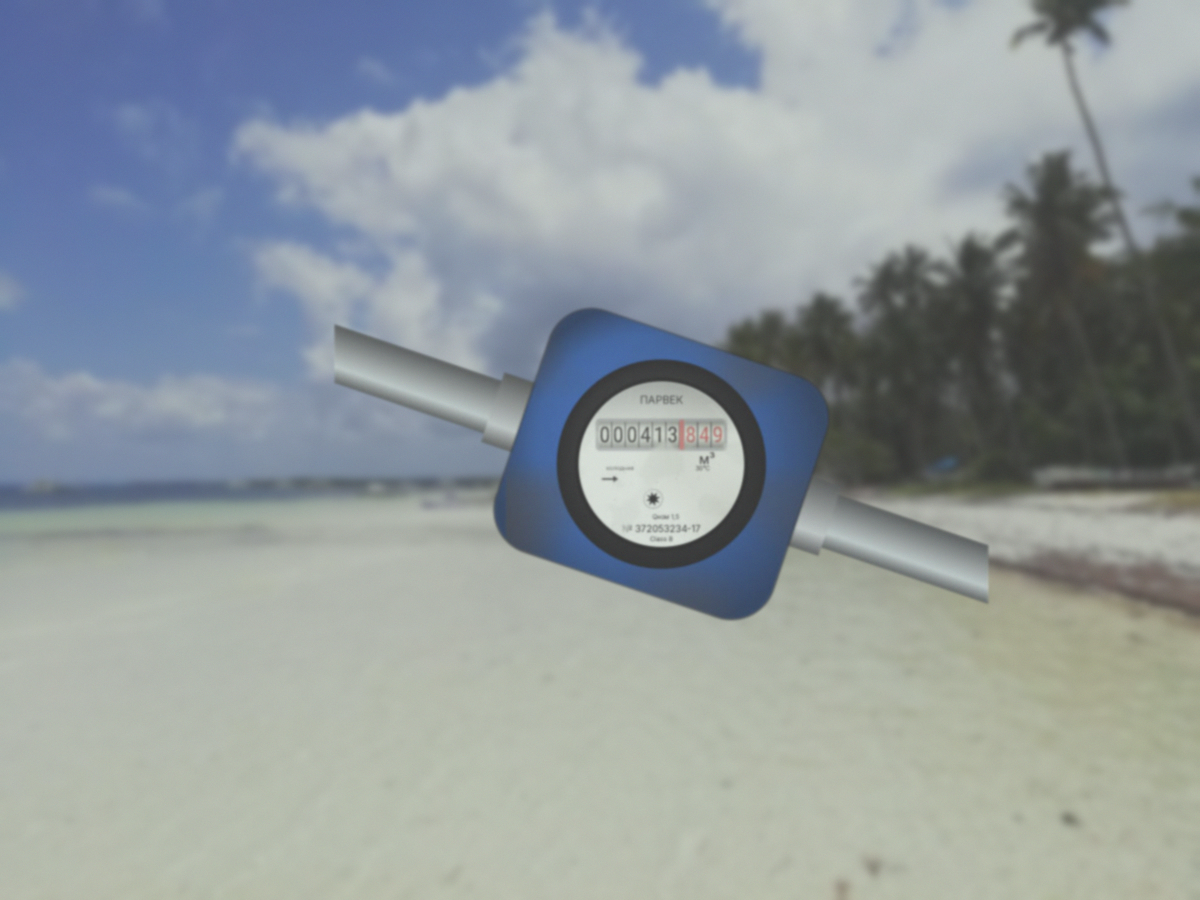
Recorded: 413.849 m³
